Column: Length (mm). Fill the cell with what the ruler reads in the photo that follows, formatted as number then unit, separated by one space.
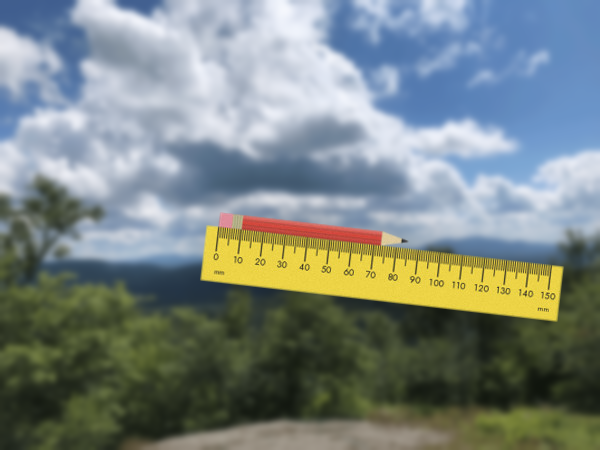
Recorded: 85 mm
